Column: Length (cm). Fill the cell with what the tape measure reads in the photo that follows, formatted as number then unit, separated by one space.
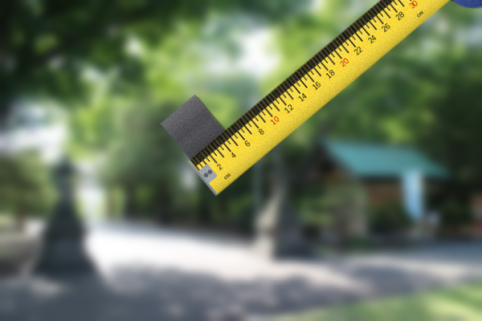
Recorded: 5 cm
